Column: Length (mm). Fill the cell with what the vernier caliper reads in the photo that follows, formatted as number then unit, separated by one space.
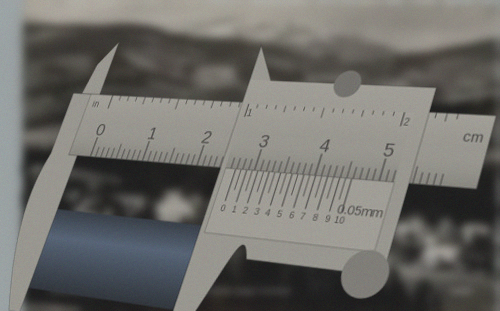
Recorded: 26.8 mm
